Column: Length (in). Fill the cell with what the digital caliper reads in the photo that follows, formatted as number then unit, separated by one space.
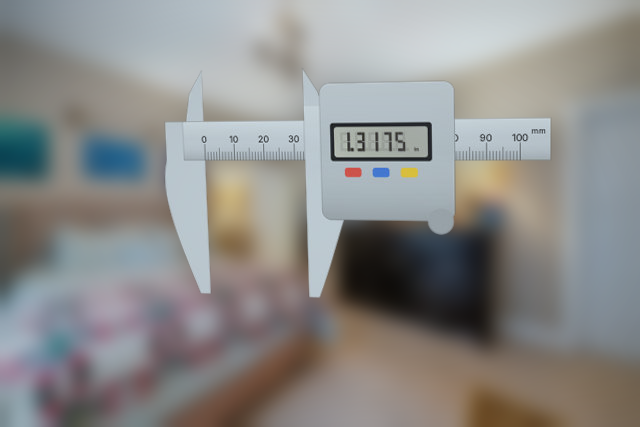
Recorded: 1.3175 in
